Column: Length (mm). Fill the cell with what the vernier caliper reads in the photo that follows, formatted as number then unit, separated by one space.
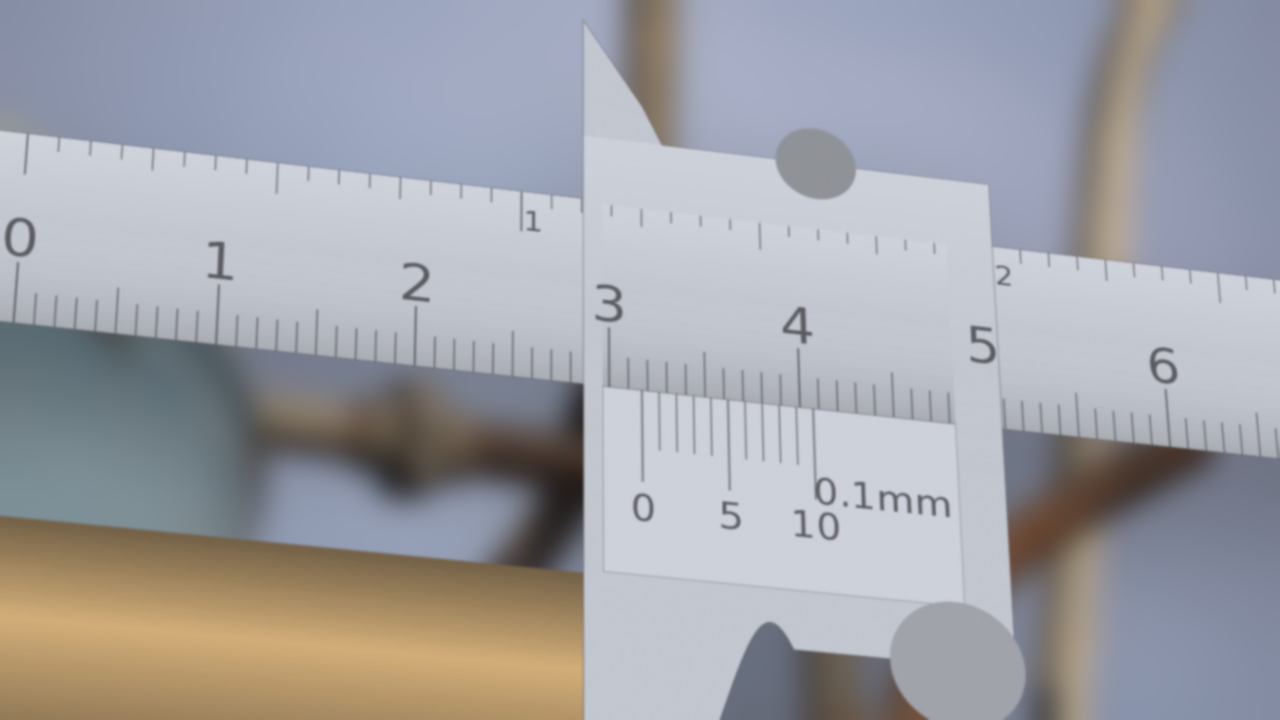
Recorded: 31.7 mm
